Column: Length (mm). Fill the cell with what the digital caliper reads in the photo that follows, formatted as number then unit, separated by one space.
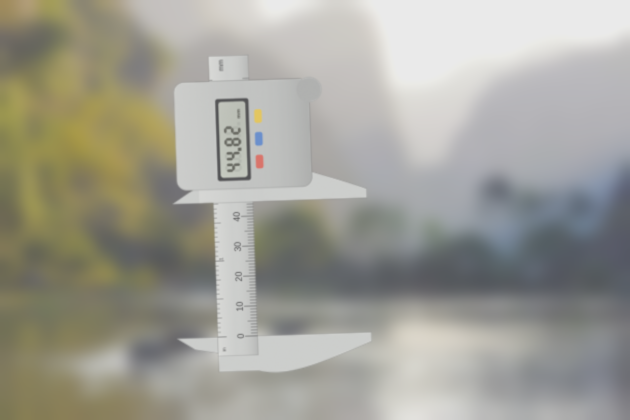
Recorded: 44.82 mm
